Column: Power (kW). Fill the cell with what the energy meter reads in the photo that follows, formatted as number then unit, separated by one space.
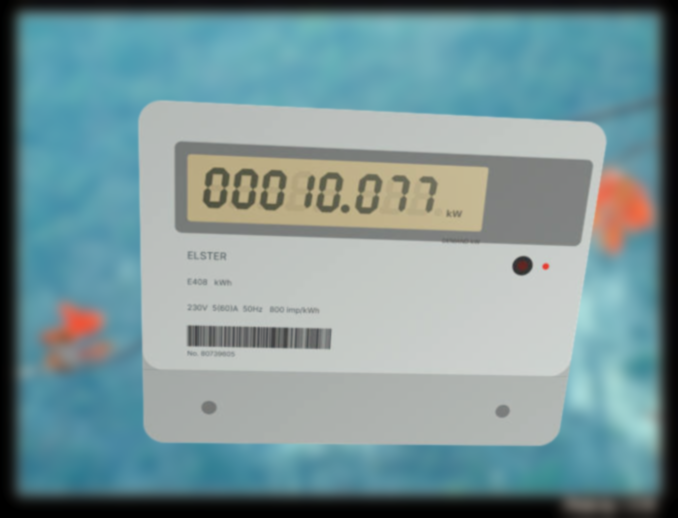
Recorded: 10.077 kW
